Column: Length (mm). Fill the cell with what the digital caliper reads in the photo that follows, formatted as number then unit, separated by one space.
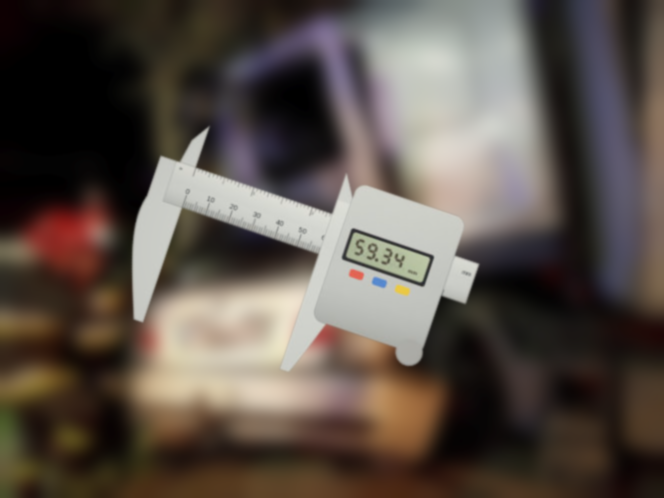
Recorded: 59.34 mm
